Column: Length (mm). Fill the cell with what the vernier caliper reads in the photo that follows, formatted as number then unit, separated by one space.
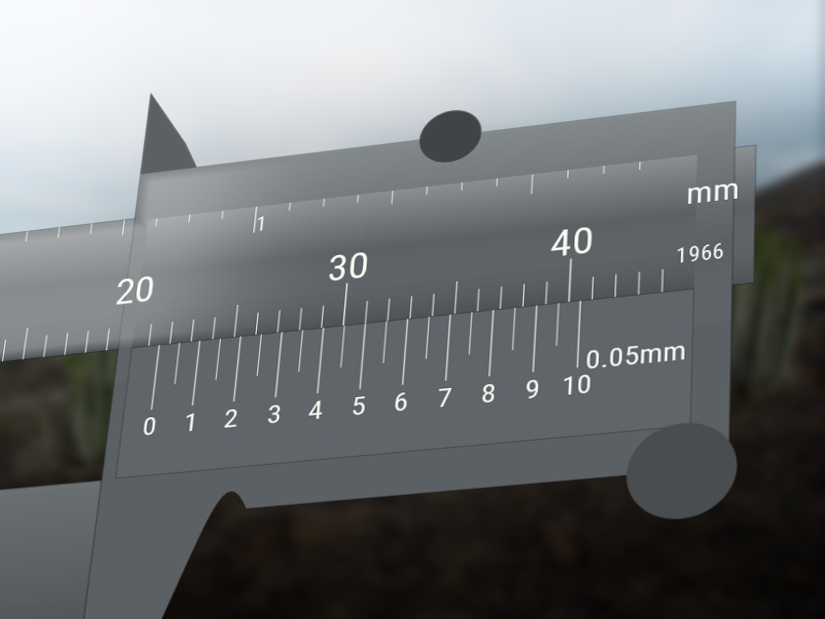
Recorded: 21.5 mm
